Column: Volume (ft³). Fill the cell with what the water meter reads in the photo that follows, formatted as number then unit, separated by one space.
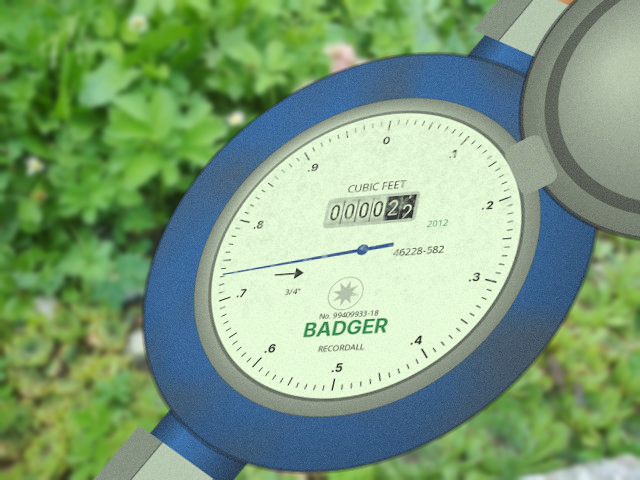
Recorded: 21.73 ft³
